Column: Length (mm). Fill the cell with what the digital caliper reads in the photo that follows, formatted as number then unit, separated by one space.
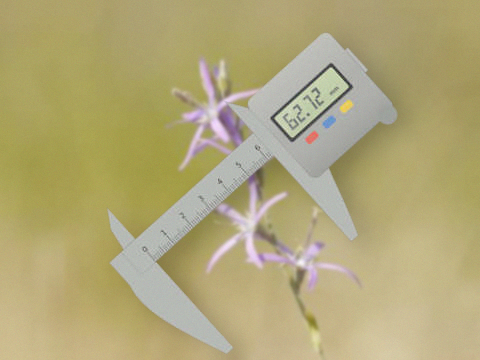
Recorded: 62.72 mm
